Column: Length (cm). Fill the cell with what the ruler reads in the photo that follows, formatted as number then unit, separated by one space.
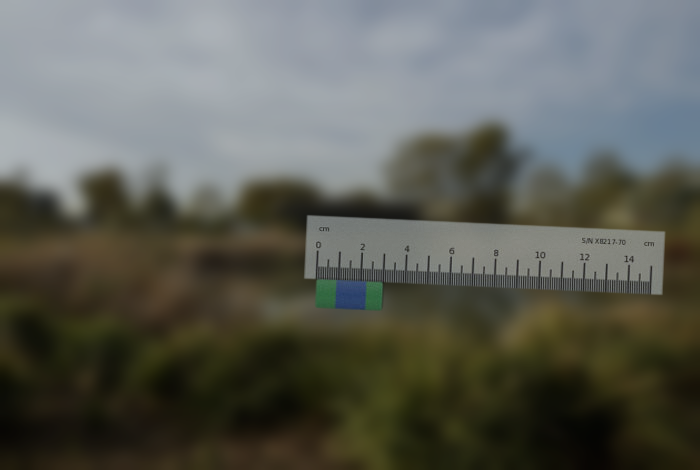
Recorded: 3 cm
